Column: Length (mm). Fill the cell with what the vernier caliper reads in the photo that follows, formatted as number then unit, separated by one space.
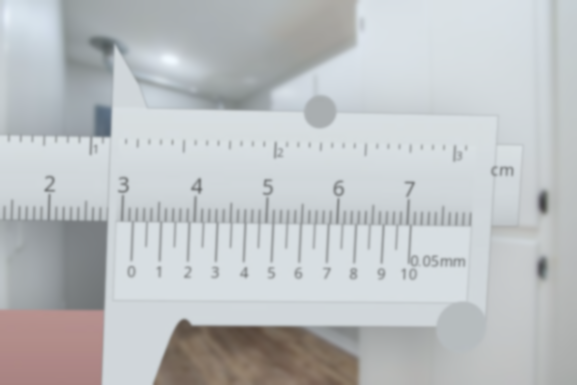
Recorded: 31.5 mm
